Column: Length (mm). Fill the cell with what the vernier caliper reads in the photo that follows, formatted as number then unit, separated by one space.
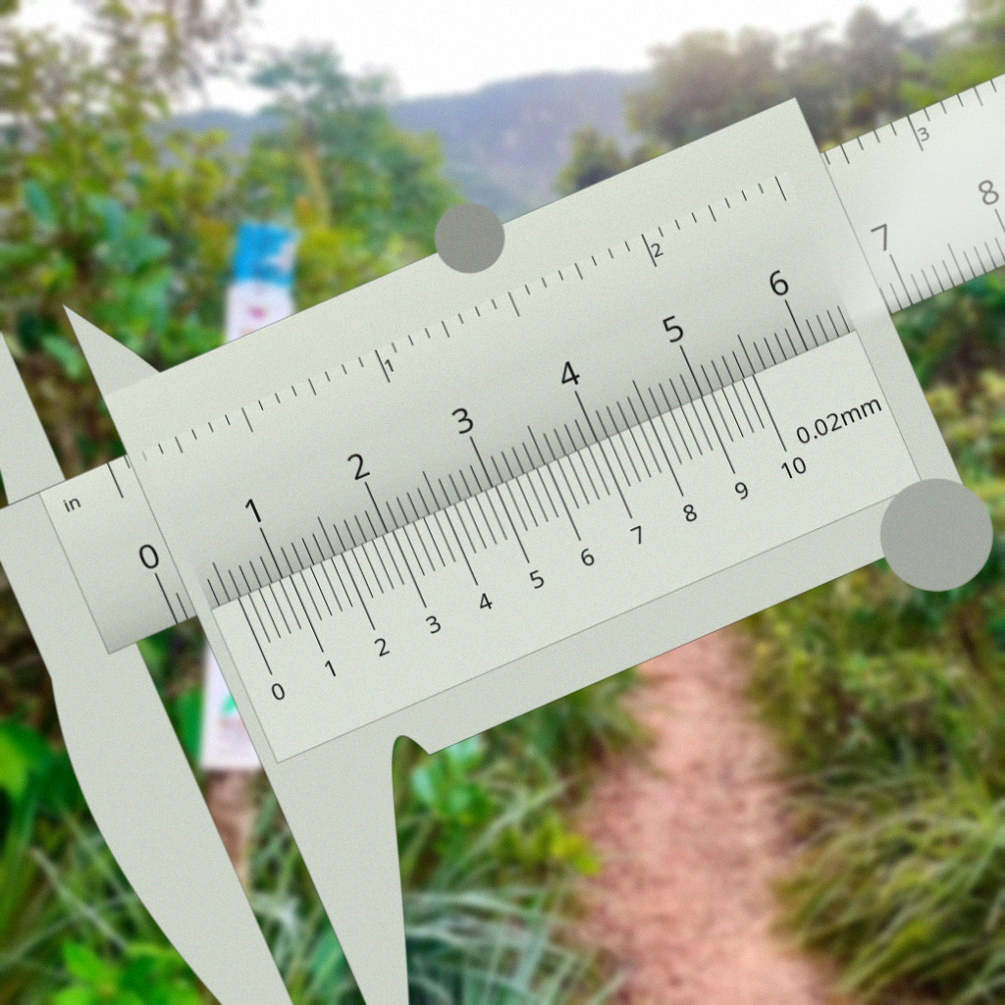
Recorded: 5.8 mm
